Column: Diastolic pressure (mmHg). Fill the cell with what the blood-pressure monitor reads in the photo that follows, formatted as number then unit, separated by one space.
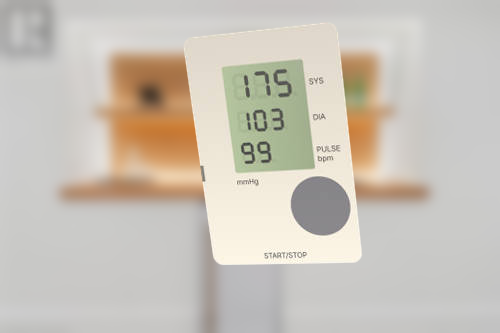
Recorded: 103 mmHg
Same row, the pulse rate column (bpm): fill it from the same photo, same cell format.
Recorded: 99 bpm
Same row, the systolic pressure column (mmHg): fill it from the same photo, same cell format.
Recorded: 175 mmHg
